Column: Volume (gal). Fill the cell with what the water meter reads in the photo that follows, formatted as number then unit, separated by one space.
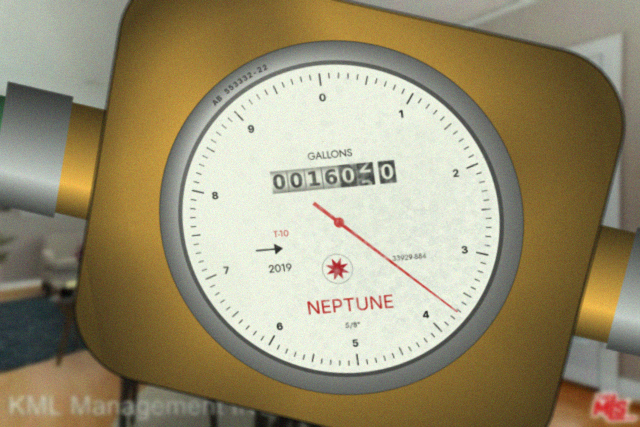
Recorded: 16023.7 gal
